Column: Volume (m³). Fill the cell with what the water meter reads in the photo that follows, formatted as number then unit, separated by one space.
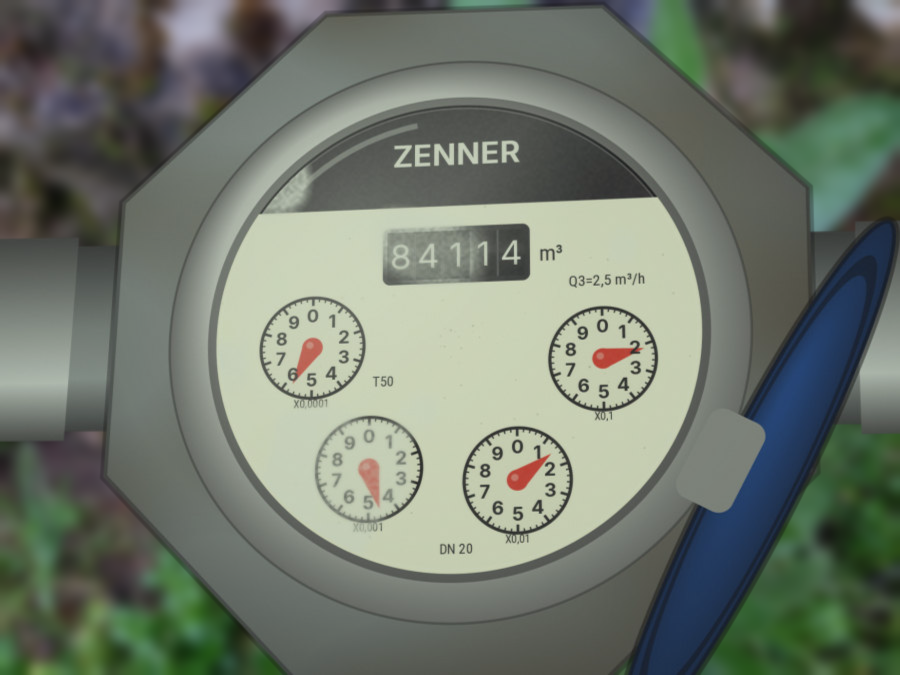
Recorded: 84114.2145 m³
